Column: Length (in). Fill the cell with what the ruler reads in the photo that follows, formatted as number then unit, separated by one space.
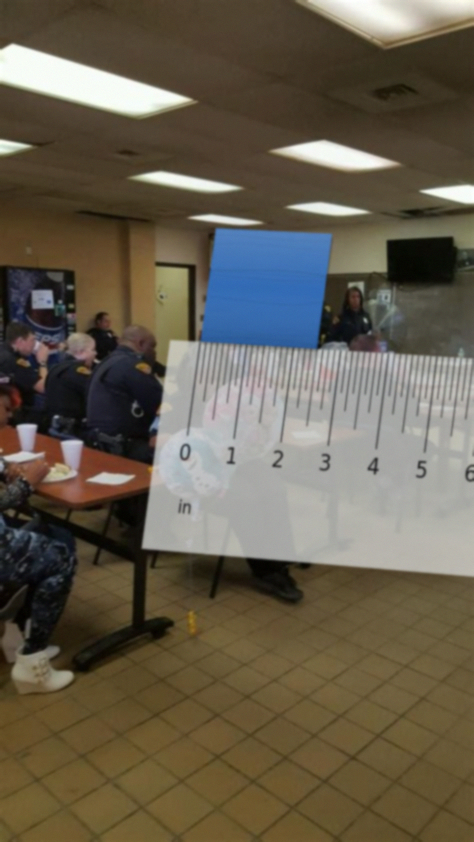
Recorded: 2.5 in
